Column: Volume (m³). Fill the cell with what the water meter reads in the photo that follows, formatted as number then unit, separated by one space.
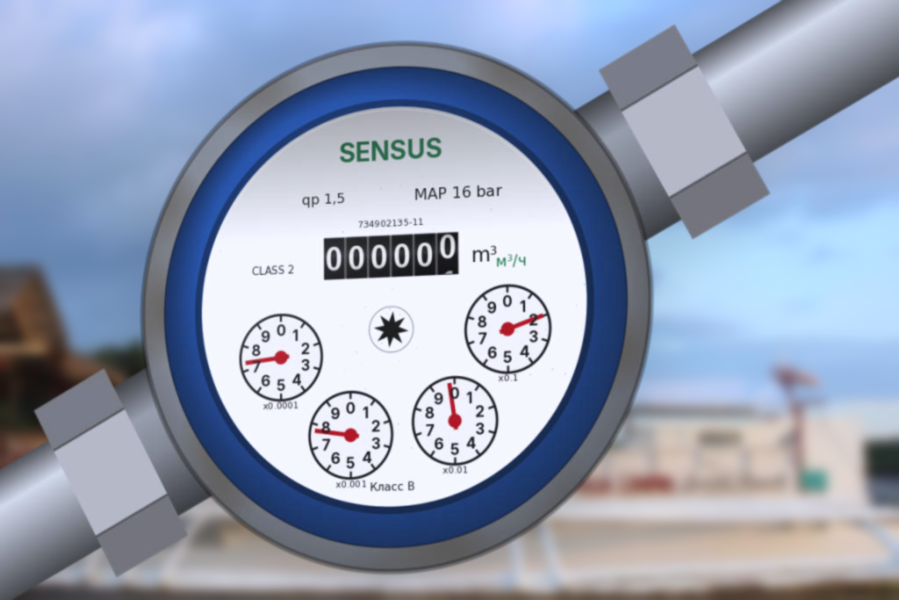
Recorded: 0.1977 m³
